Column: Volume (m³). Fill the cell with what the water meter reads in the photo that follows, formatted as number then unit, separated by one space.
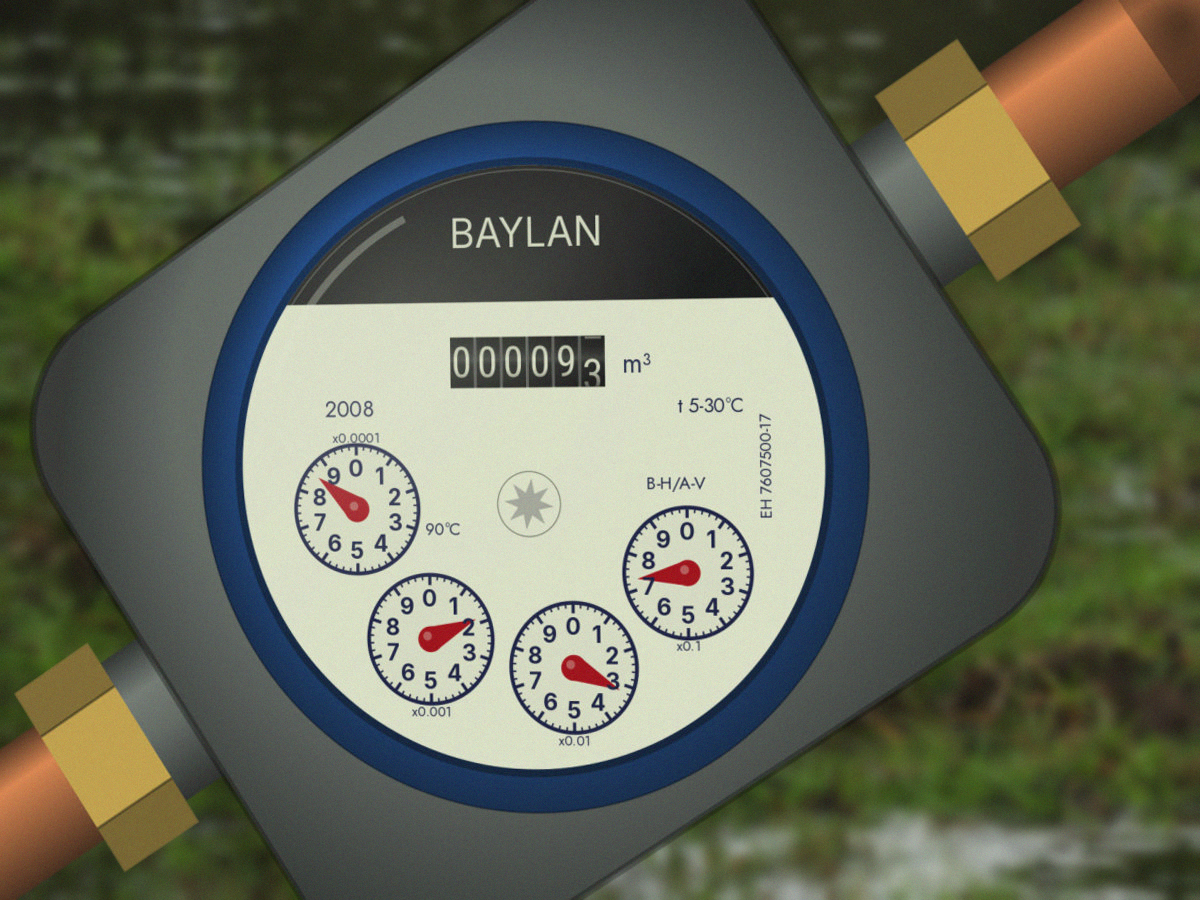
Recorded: 92.7318 m³
